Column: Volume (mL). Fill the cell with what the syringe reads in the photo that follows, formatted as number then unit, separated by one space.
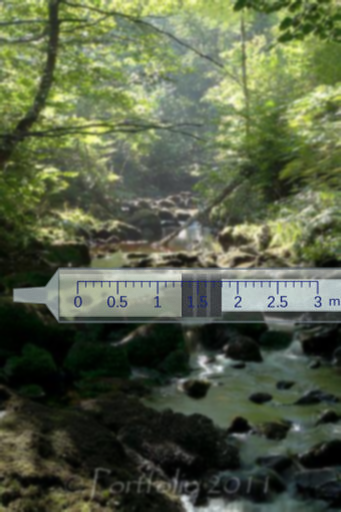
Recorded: 1.3 mL
